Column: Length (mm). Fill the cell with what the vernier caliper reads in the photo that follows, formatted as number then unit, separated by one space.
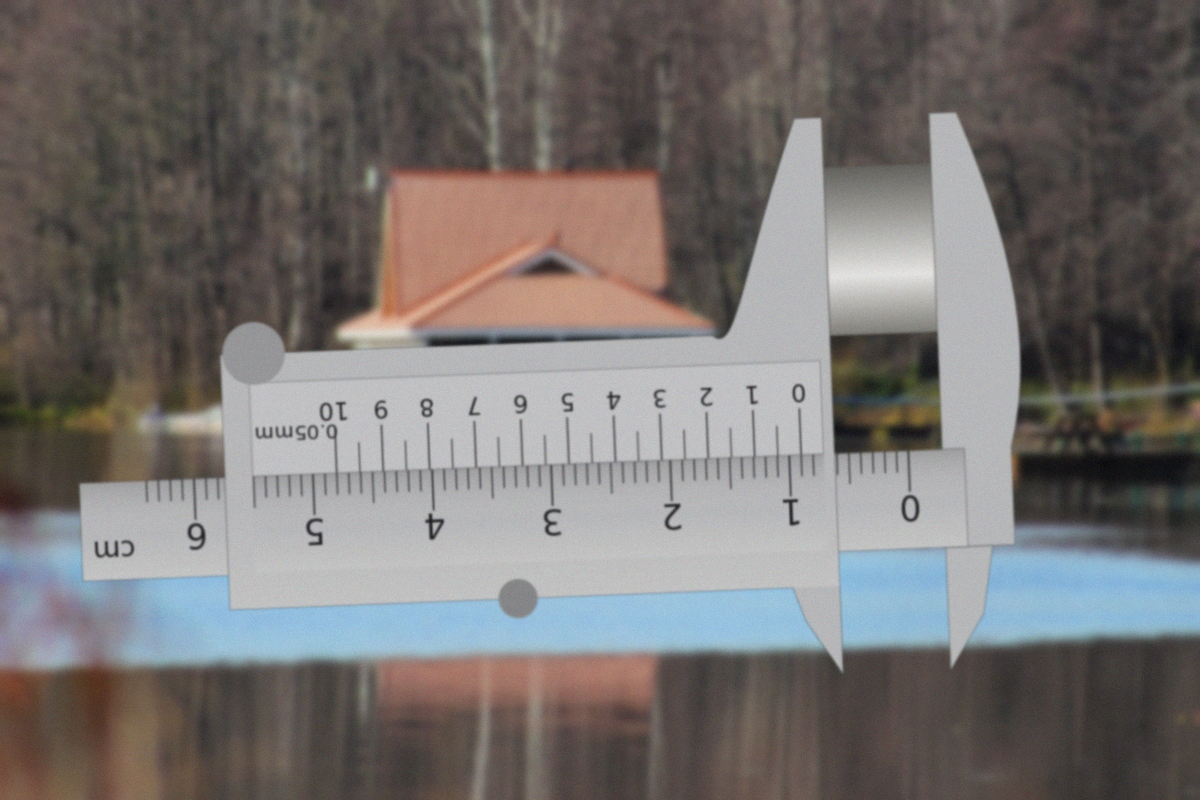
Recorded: 9.0 mm
